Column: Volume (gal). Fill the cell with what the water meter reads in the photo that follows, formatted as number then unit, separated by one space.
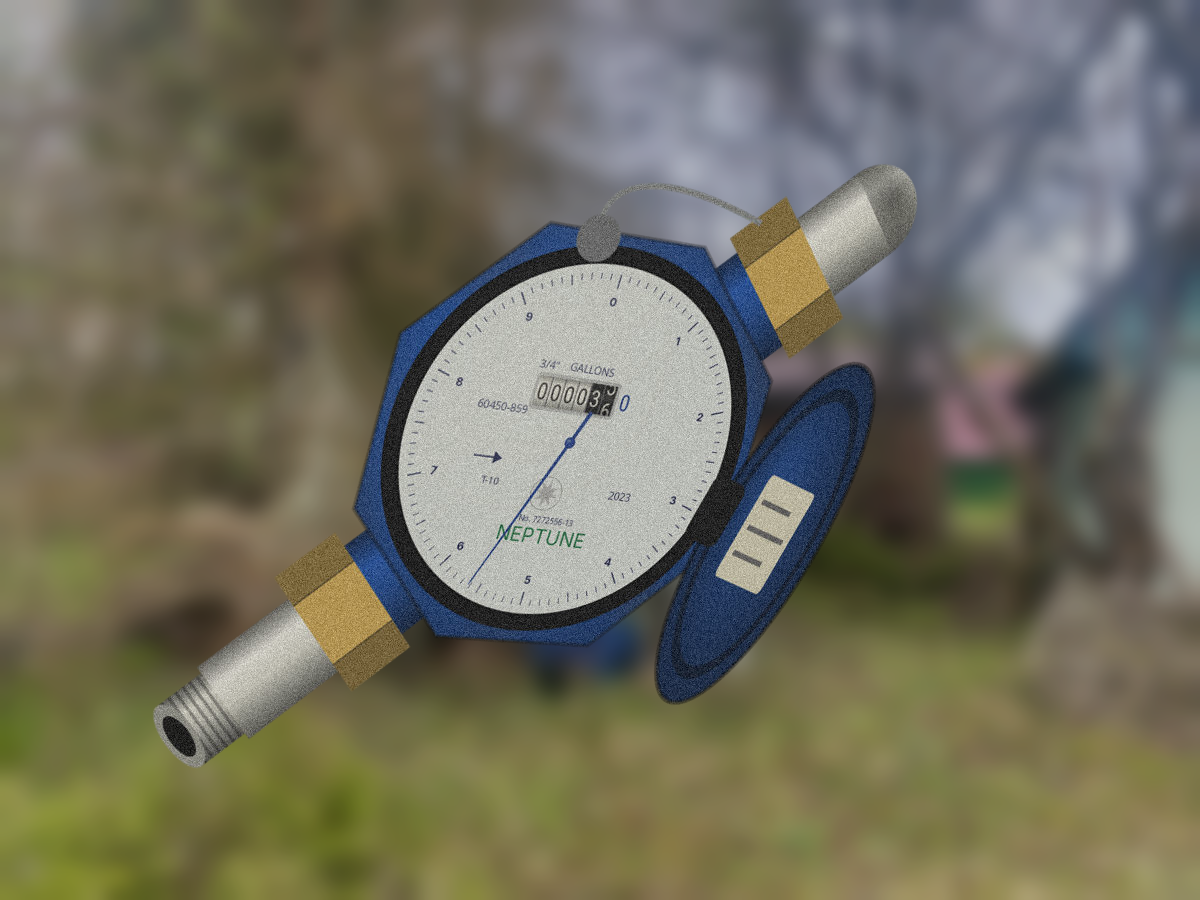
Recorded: 355.6 gal
